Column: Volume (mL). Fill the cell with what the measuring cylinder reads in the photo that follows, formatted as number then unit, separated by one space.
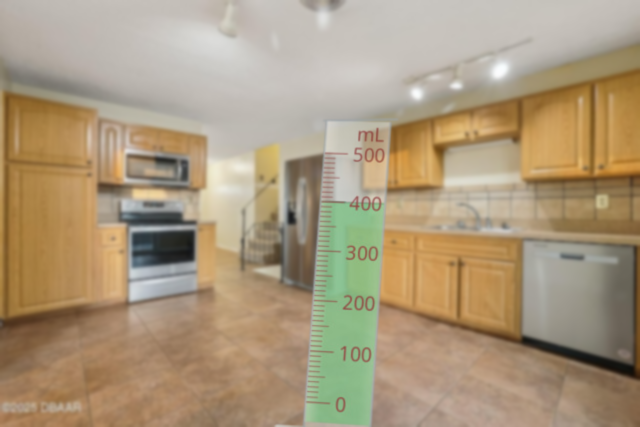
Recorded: 400 mL
